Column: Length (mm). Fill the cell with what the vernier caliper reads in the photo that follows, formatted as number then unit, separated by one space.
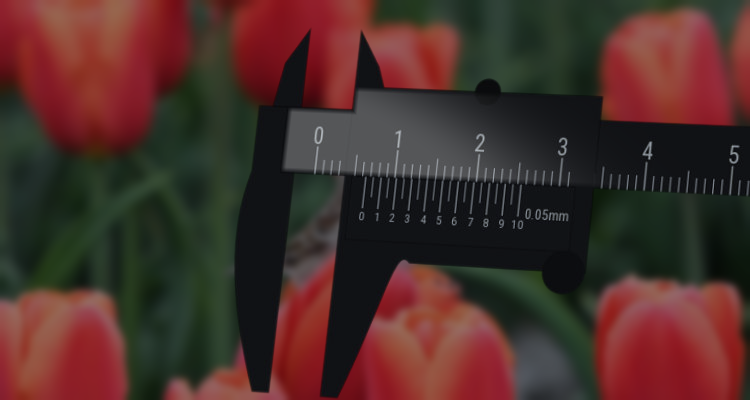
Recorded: 6.4 mm
